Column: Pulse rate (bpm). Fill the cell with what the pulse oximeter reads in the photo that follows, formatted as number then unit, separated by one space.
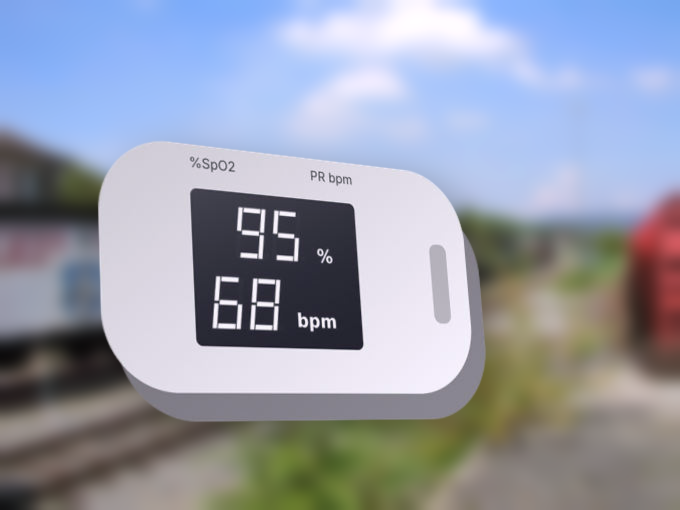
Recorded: 68 bpm
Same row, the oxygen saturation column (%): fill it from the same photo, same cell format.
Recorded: 95 %
